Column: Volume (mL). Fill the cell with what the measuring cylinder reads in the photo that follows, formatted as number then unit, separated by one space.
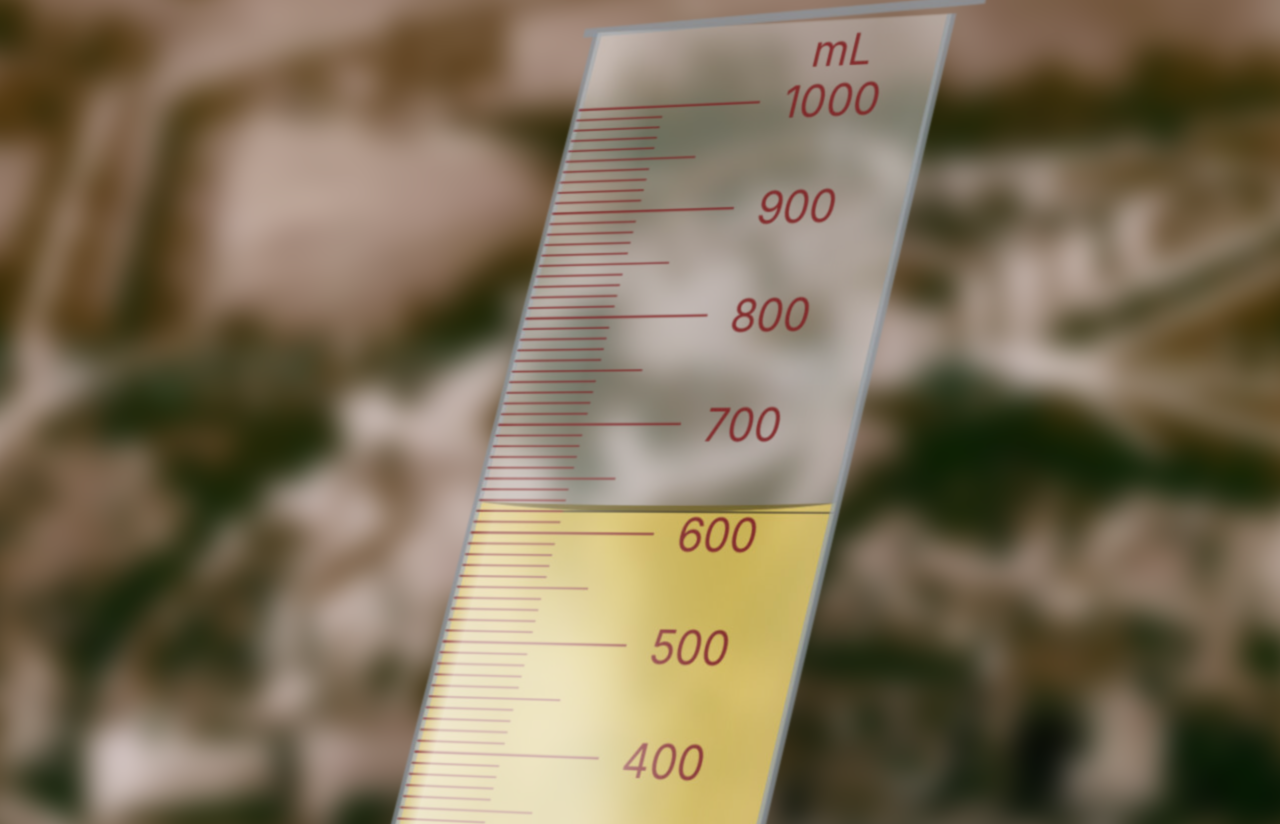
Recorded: 620 mL
